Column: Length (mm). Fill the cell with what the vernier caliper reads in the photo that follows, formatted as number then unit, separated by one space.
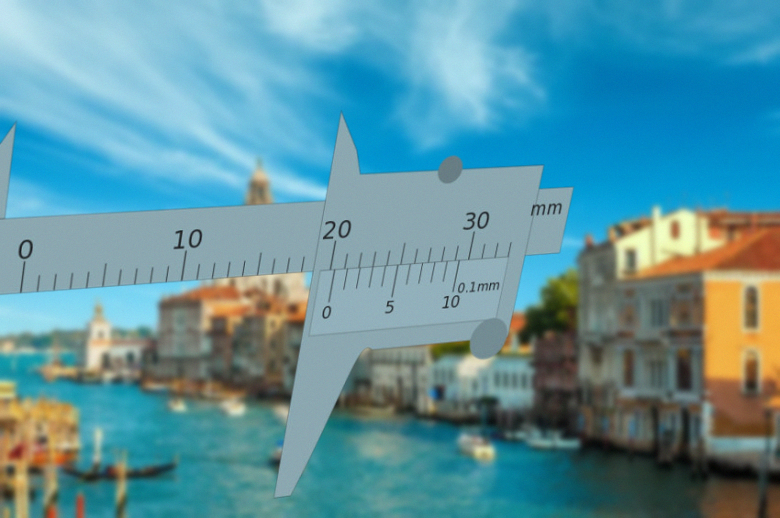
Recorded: 20.3 mm
